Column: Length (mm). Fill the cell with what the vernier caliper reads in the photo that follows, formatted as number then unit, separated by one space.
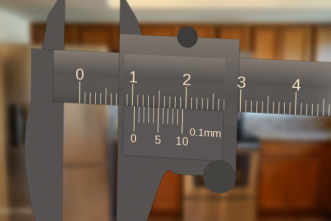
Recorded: 10.4 mm
